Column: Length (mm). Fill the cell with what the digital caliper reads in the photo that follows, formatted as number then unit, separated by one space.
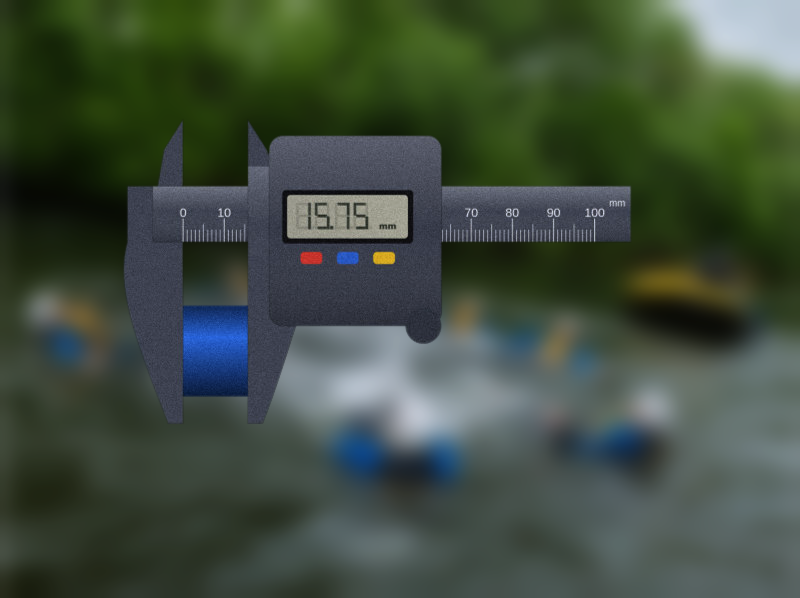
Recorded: 15.75 mm
